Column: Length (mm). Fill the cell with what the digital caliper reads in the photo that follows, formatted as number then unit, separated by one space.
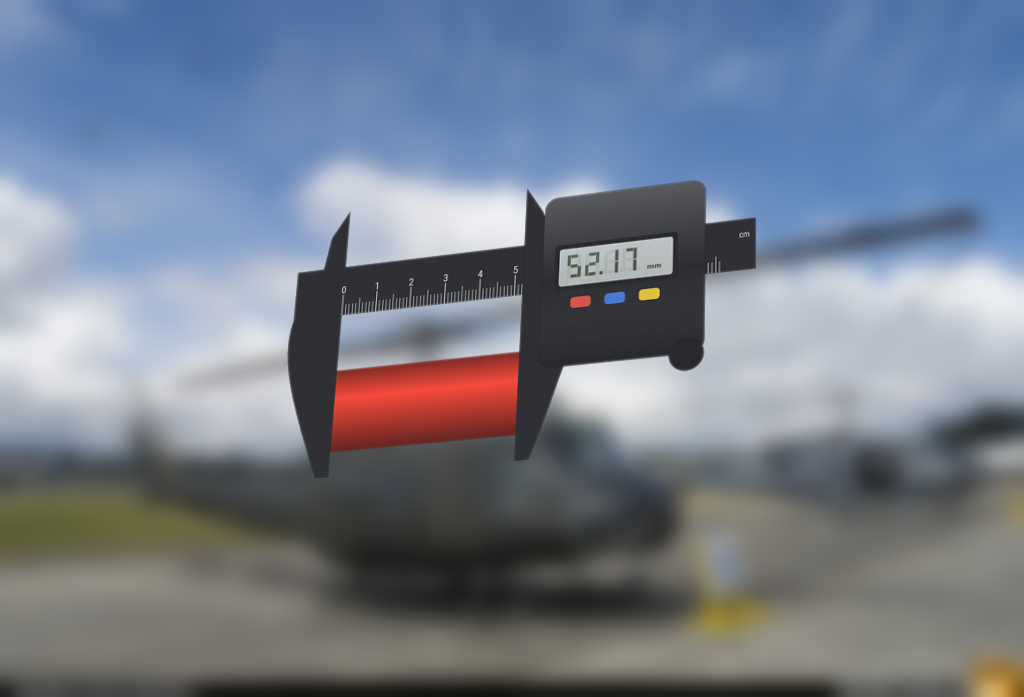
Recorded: 52.17 mm
